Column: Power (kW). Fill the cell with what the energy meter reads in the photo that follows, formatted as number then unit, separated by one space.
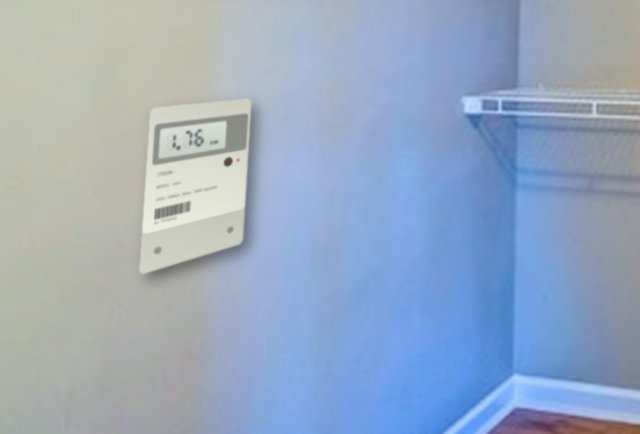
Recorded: 1.76 kW
